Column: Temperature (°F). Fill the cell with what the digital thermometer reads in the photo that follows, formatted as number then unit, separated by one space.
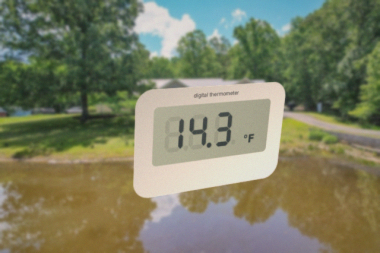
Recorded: 14.3 °F
